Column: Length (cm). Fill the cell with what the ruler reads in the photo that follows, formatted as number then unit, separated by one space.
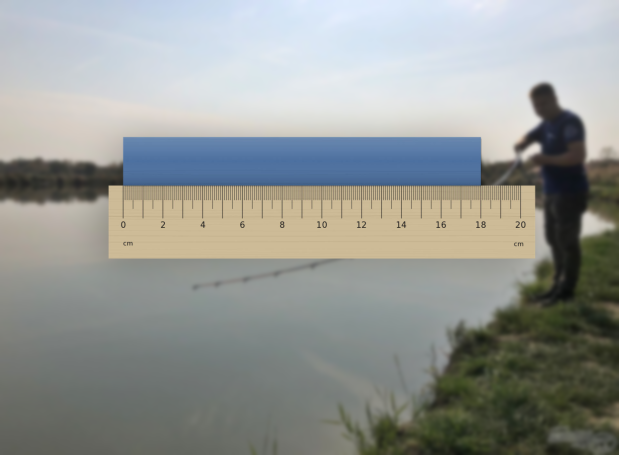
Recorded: 18 cm
